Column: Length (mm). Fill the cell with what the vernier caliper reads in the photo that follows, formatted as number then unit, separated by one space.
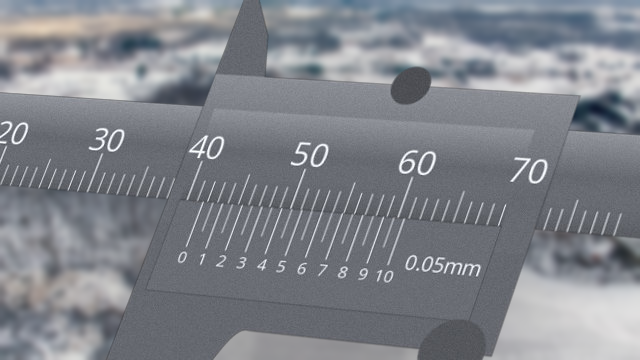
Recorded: 41.6 mm
